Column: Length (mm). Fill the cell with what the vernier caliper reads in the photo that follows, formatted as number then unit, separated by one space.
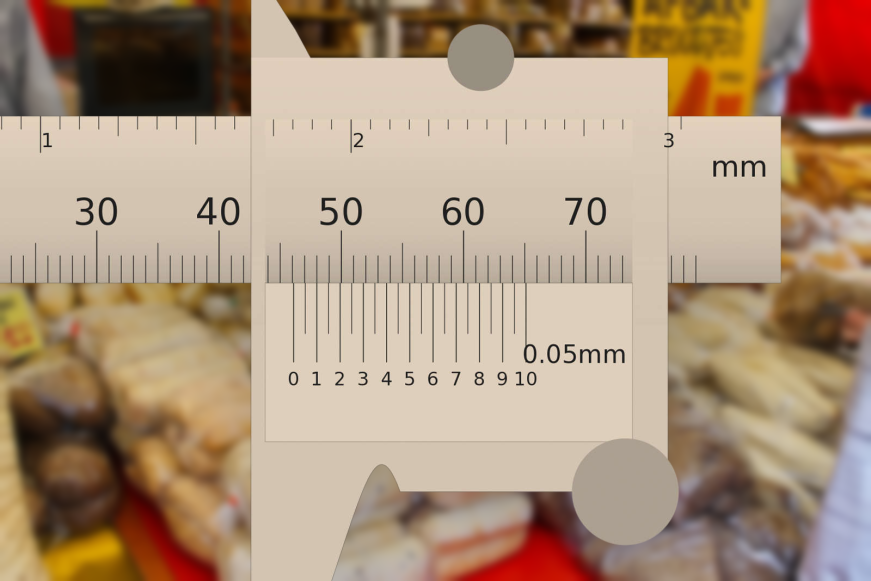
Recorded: 46.1 mm
